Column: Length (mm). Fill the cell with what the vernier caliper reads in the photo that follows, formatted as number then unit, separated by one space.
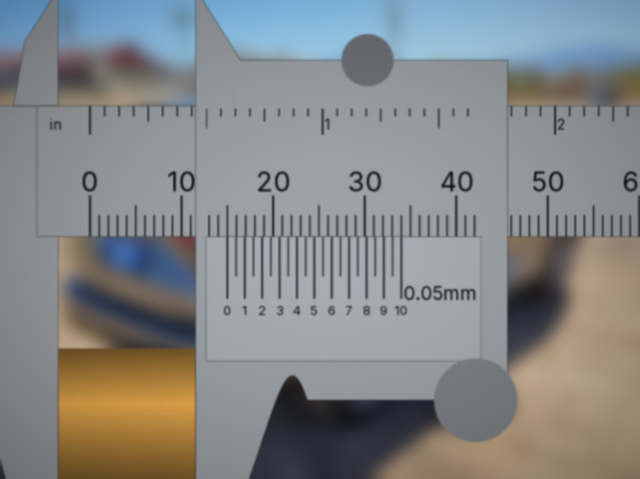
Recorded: 15.0 mm
